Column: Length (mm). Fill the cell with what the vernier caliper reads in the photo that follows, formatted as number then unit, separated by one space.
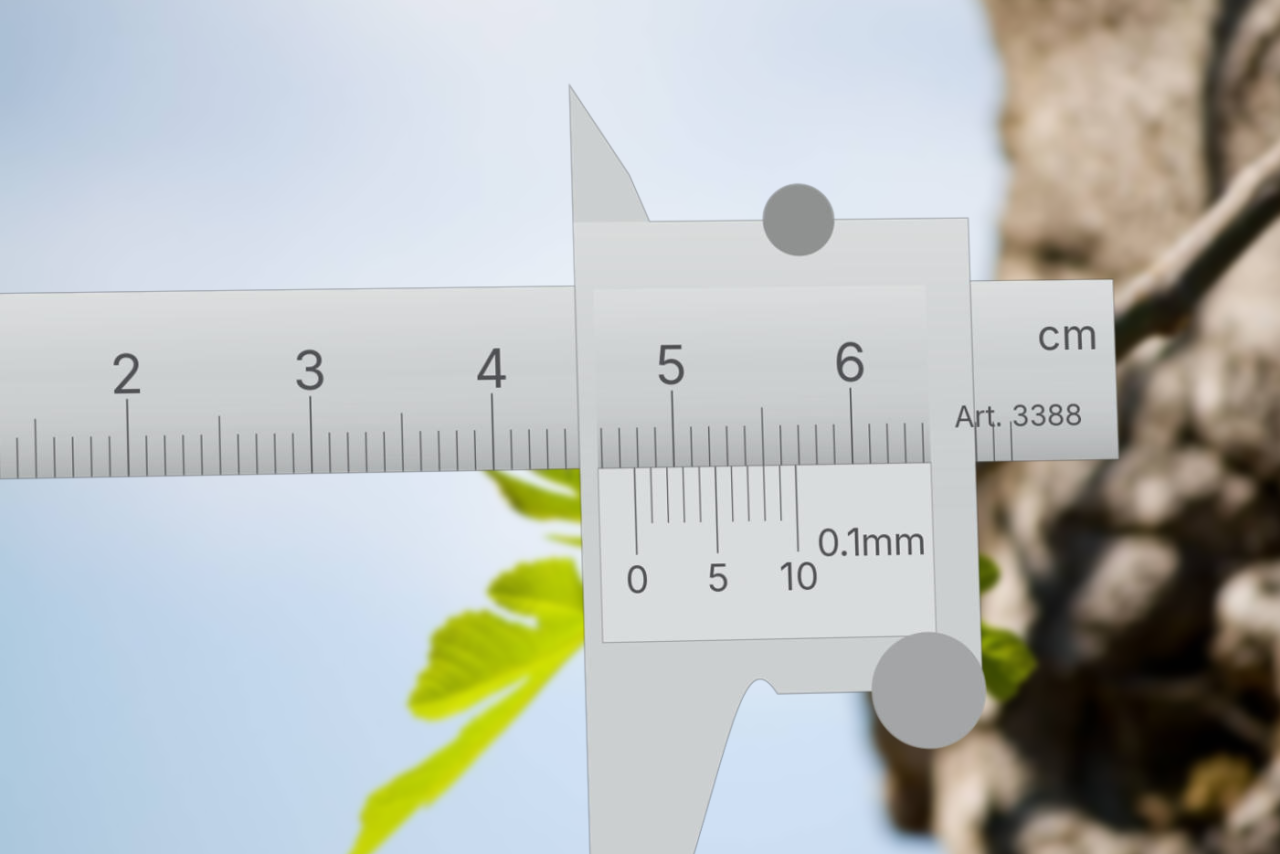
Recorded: 47.8 mm
